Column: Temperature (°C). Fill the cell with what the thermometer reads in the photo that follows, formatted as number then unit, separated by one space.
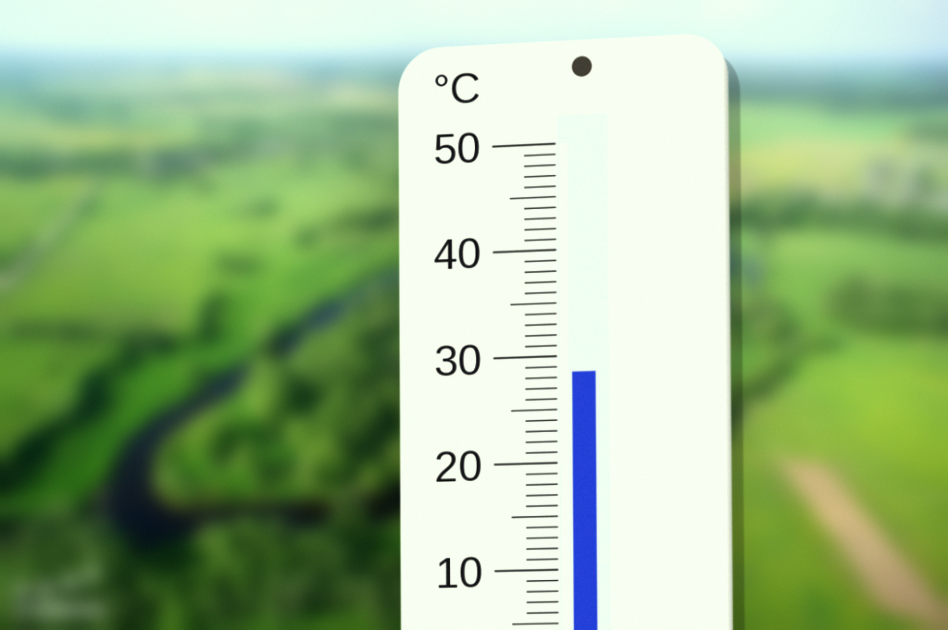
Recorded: 28.5 °C
